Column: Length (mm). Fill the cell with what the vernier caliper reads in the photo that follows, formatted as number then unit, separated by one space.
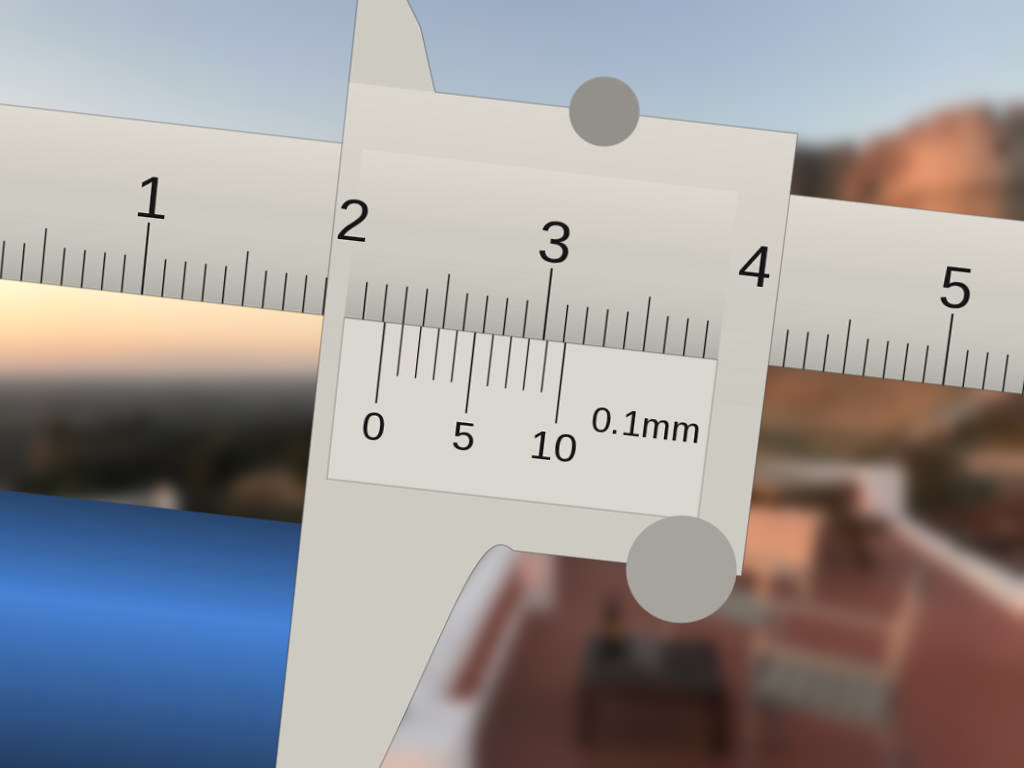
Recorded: 22.1 mm
